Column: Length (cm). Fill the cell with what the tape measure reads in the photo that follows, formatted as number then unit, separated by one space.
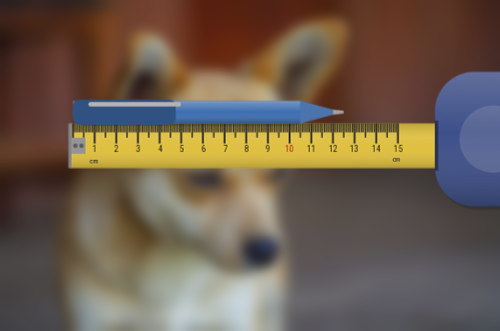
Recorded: 12.5 cm
